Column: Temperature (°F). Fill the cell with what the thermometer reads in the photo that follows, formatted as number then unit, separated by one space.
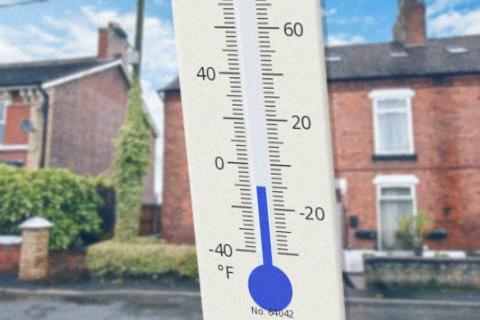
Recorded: -10 °F
